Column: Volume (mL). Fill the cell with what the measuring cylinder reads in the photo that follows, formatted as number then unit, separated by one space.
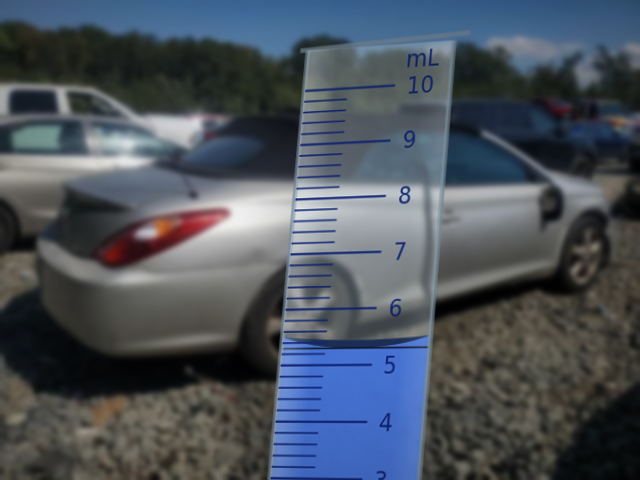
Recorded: 5.3 mL
